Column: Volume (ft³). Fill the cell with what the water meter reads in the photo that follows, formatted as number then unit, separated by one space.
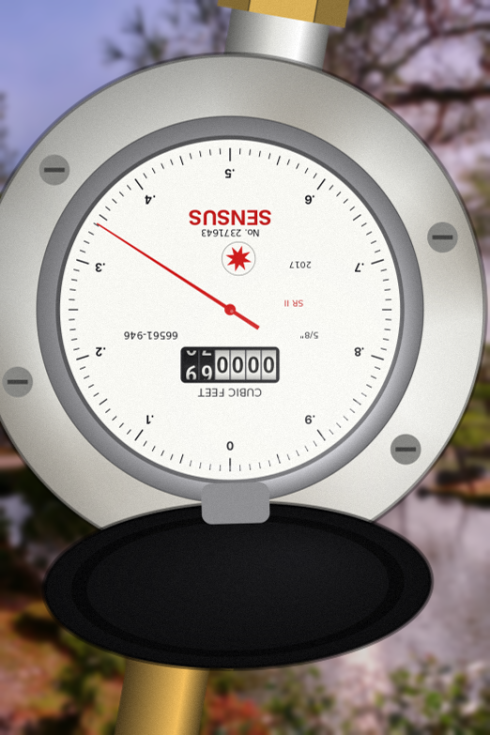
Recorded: 69.34 ft³
